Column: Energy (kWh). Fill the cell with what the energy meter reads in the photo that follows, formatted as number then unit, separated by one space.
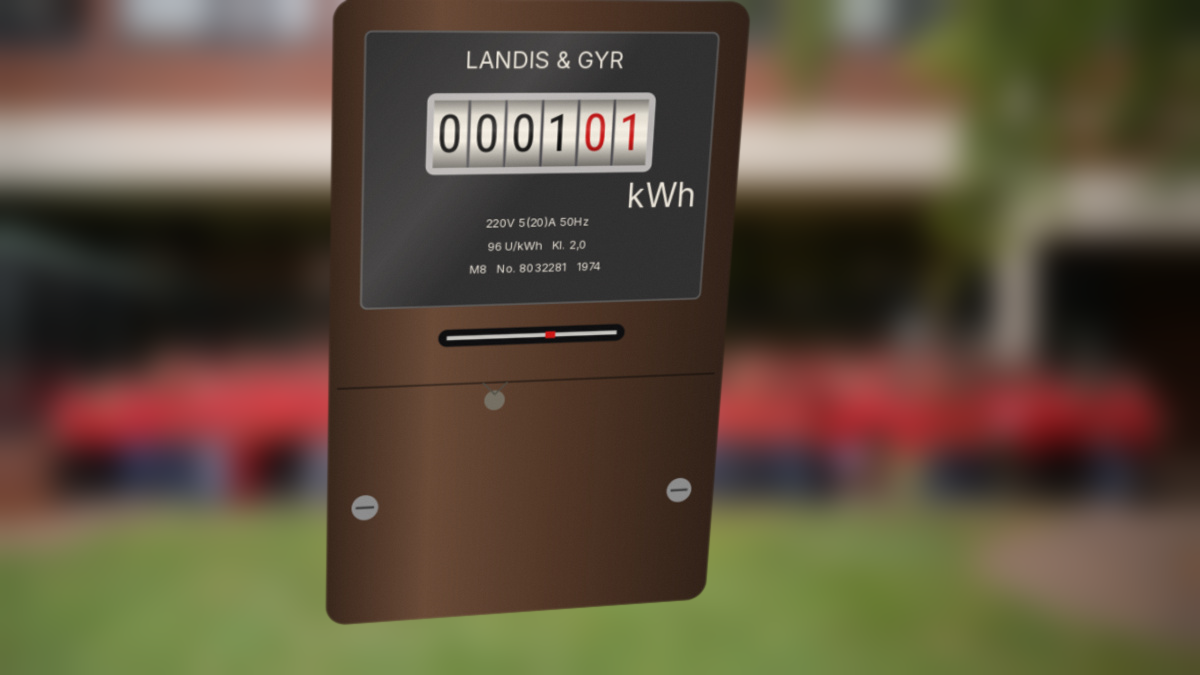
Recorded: 1.01 kWh
